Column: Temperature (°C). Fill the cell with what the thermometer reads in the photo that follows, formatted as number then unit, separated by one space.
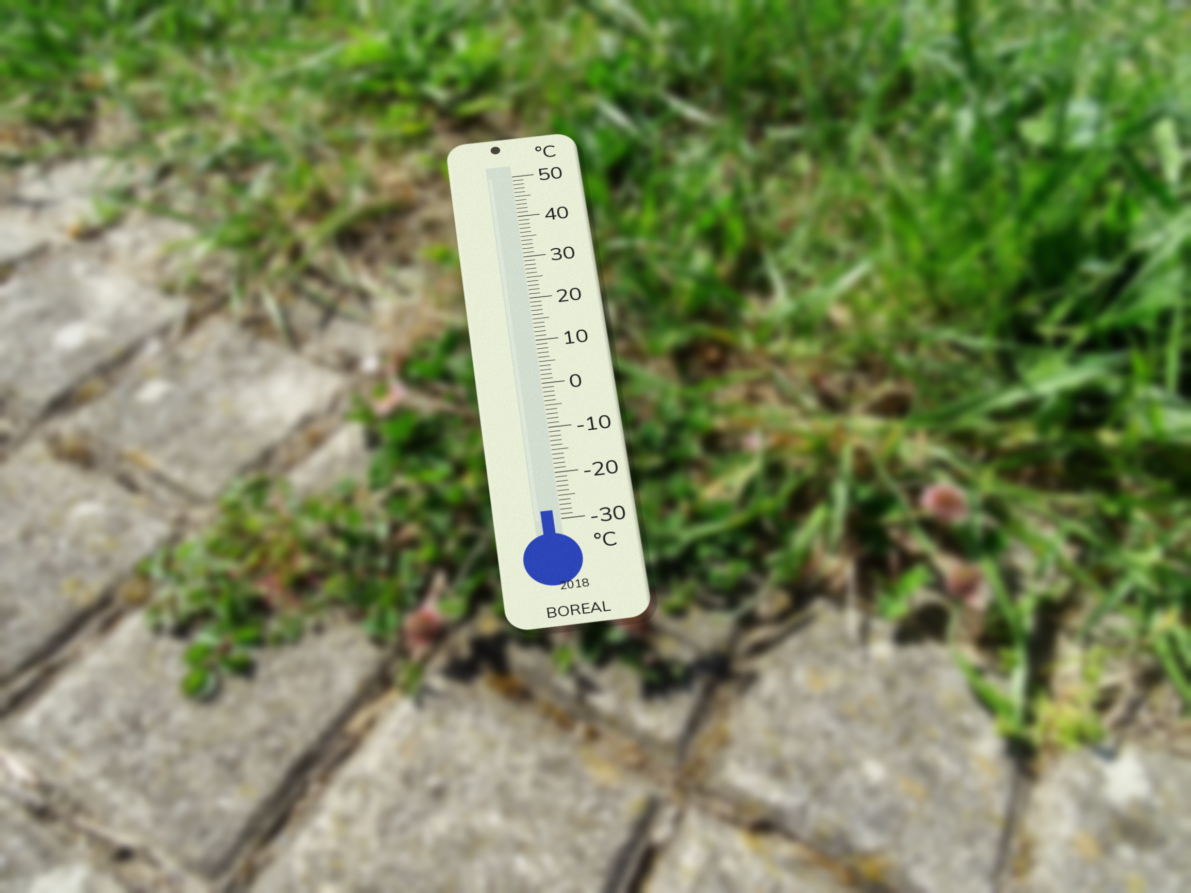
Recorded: -28 °C
